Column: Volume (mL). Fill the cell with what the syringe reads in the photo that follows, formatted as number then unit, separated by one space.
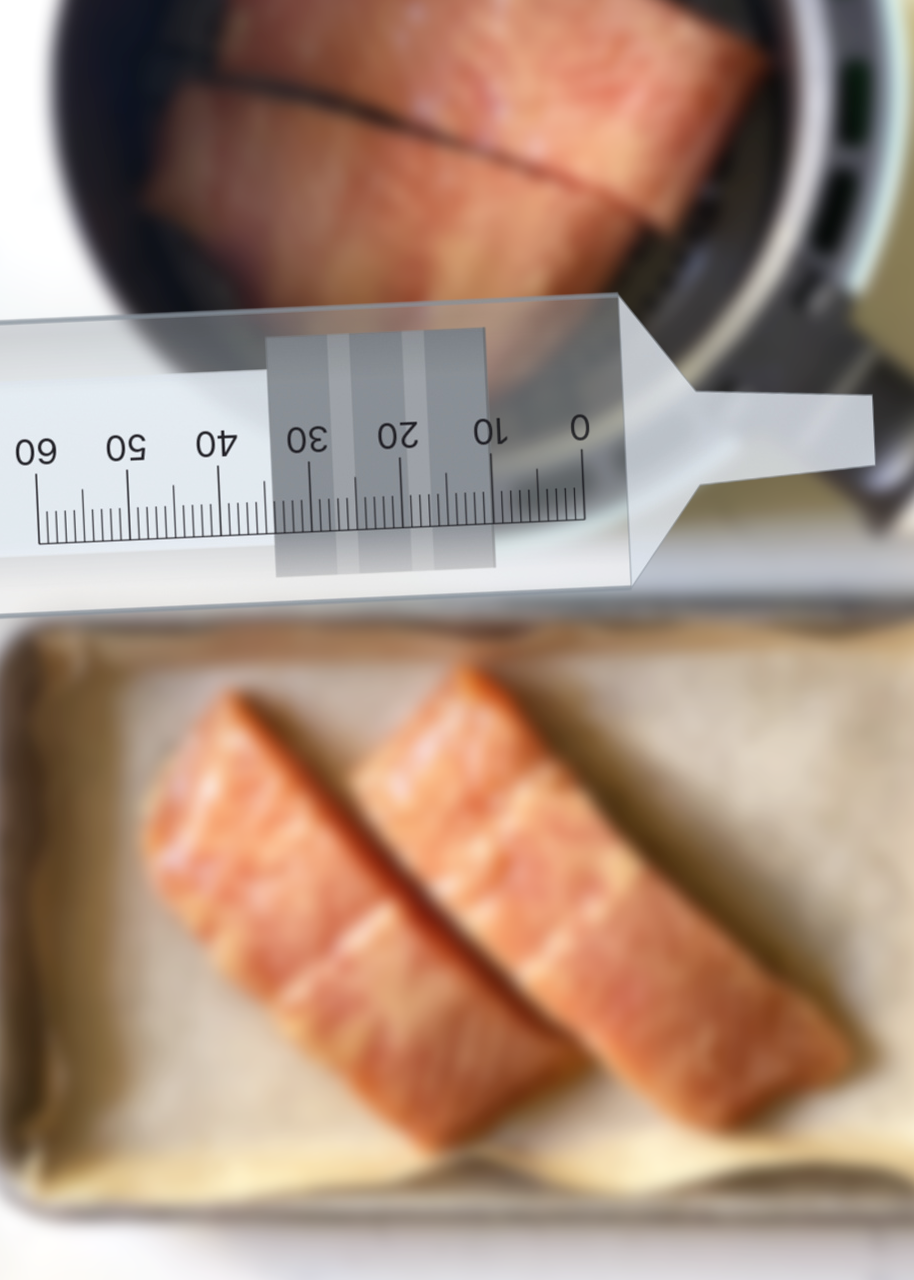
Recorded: 10 mL
